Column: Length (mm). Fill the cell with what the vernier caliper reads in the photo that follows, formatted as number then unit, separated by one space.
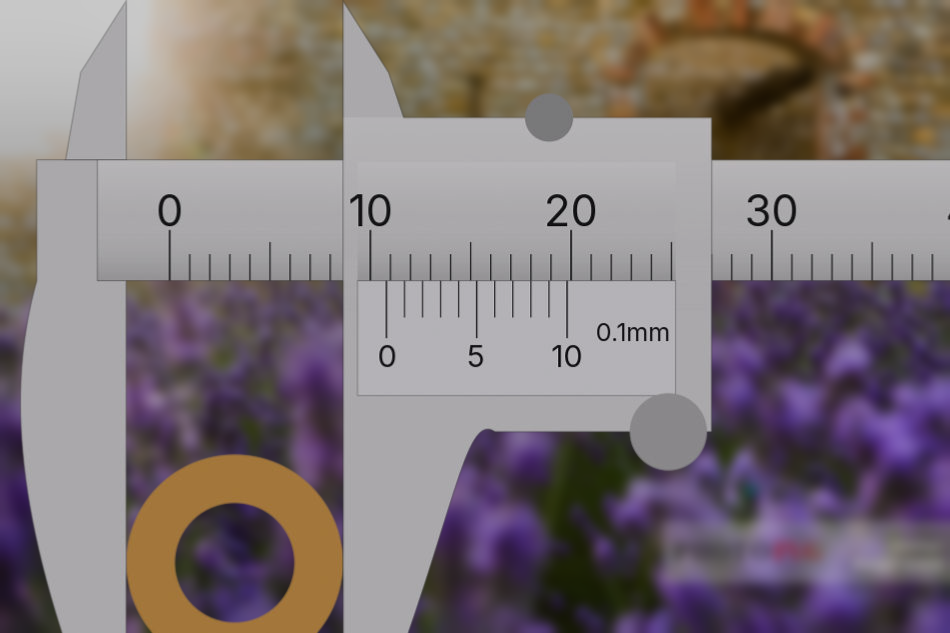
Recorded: 10.8 mm
